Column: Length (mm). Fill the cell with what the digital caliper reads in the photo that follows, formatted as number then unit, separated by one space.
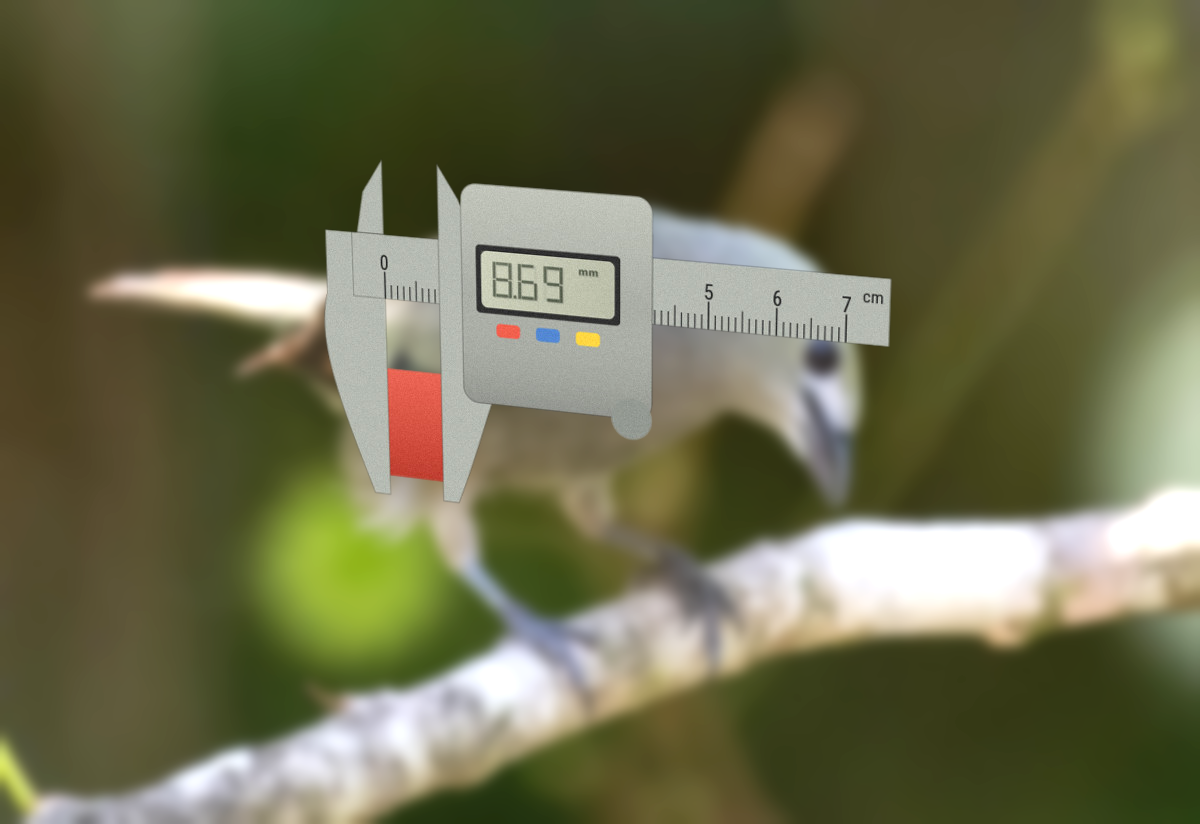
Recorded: 8.69 mm
